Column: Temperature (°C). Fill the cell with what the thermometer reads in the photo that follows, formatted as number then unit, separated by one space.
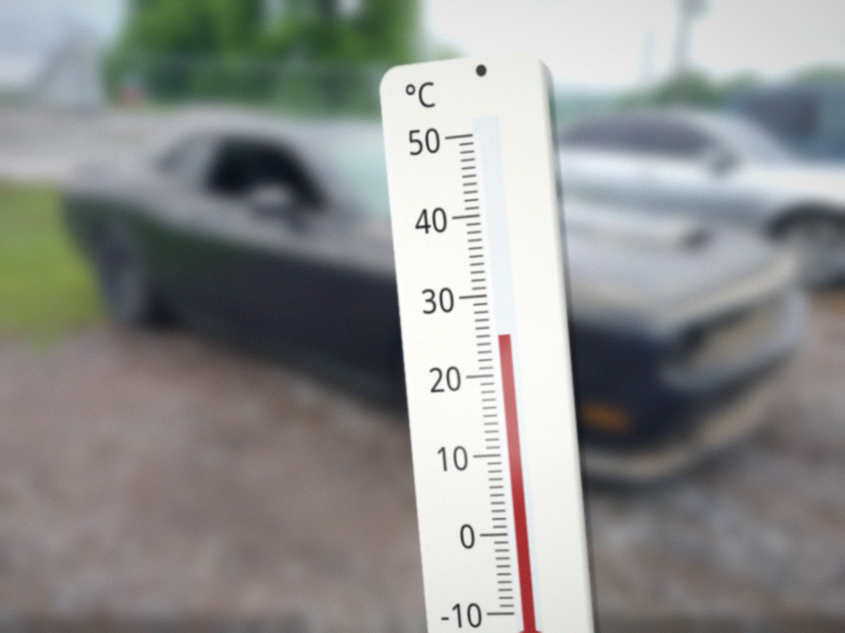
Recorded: 25 °C
